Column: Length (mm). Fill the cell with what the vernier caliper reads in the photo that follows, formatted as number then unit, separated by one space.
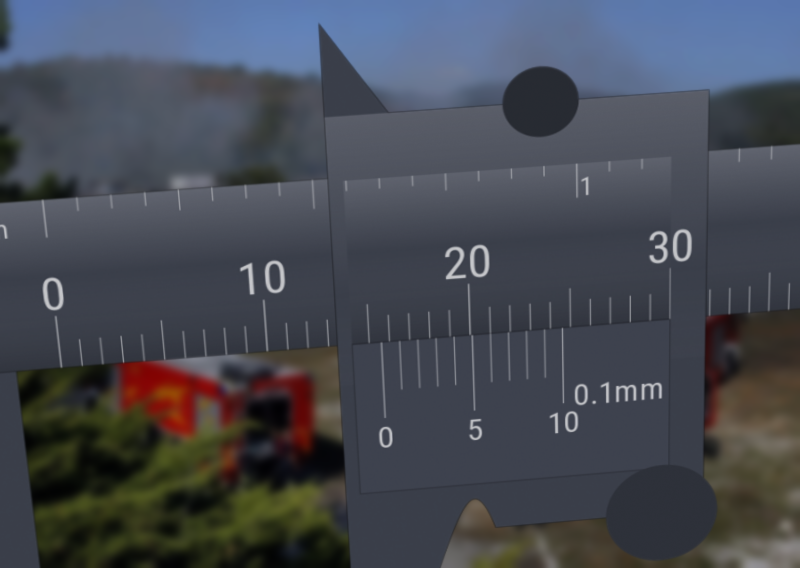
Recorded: 15.6 mm
